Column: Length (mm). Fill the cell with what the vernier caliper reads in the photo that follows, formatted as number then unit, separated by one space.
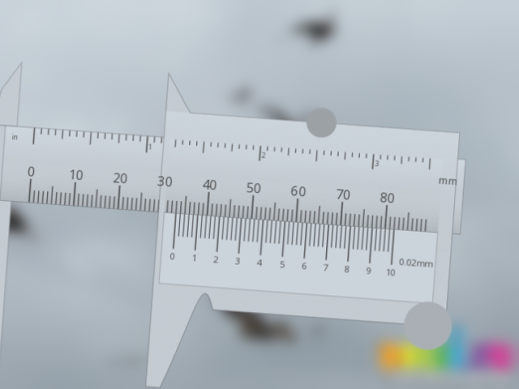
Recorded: 33.0 mm
